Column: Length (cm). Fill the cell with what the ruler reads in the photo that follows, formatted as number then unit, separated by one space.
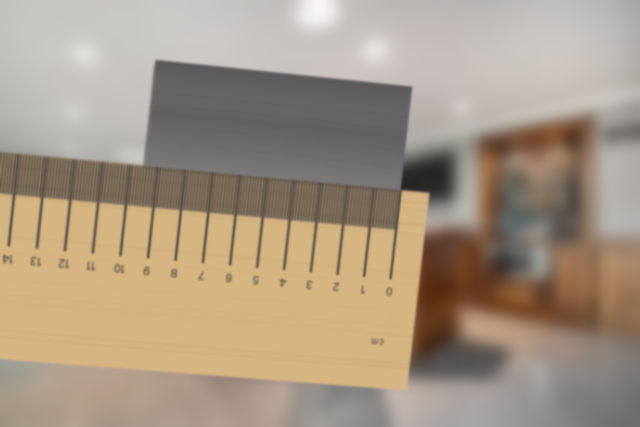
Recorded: 9.5 cm
